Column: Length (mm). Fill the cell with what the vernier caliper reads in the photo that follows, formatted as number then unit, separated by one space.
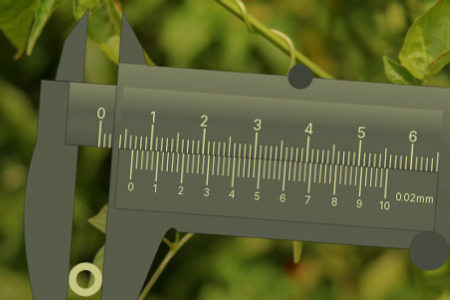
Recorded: 6.5 mm
